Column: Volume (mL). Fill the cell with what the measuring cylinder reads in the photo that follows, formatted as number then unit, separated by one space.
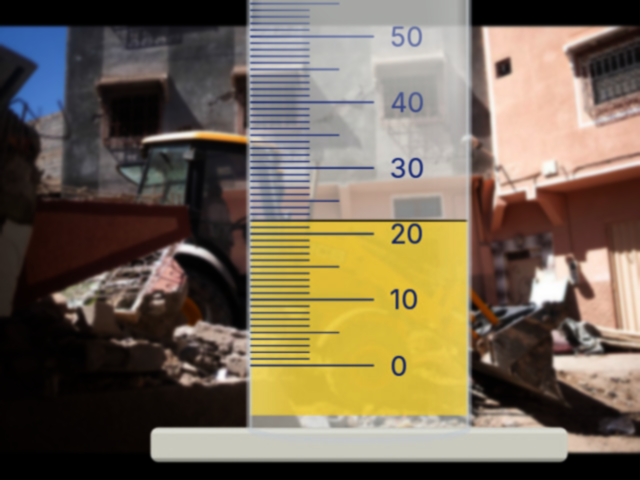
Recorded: 22 mL
